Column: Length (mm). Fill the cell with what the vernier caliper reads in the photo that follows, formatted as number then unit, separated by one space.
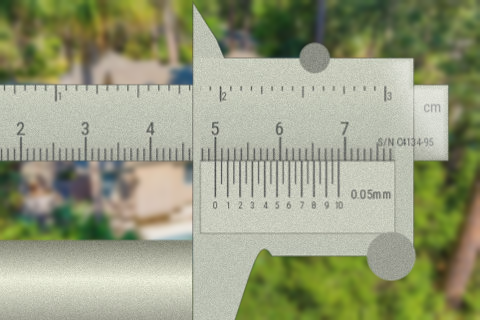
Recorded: 50.0 mm
